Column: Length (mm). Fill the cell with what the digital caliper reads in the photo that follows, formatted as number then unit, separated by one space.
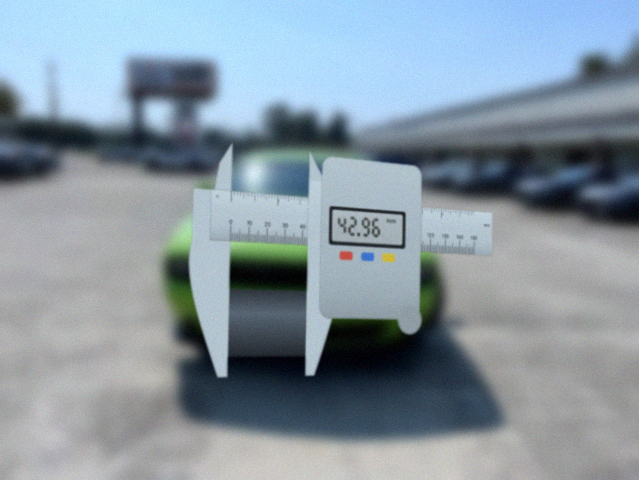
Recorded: 42.96 mm
